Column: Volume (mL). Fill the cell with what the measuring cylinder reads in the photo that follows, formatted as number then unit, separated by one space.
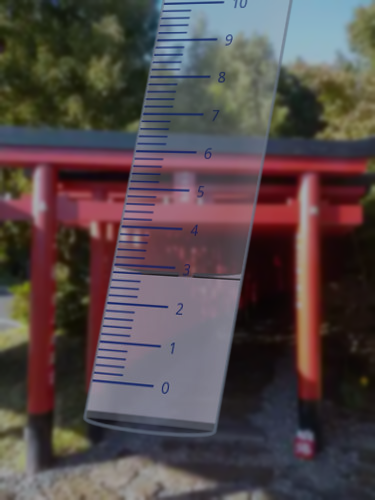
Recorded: 2.8 mL
